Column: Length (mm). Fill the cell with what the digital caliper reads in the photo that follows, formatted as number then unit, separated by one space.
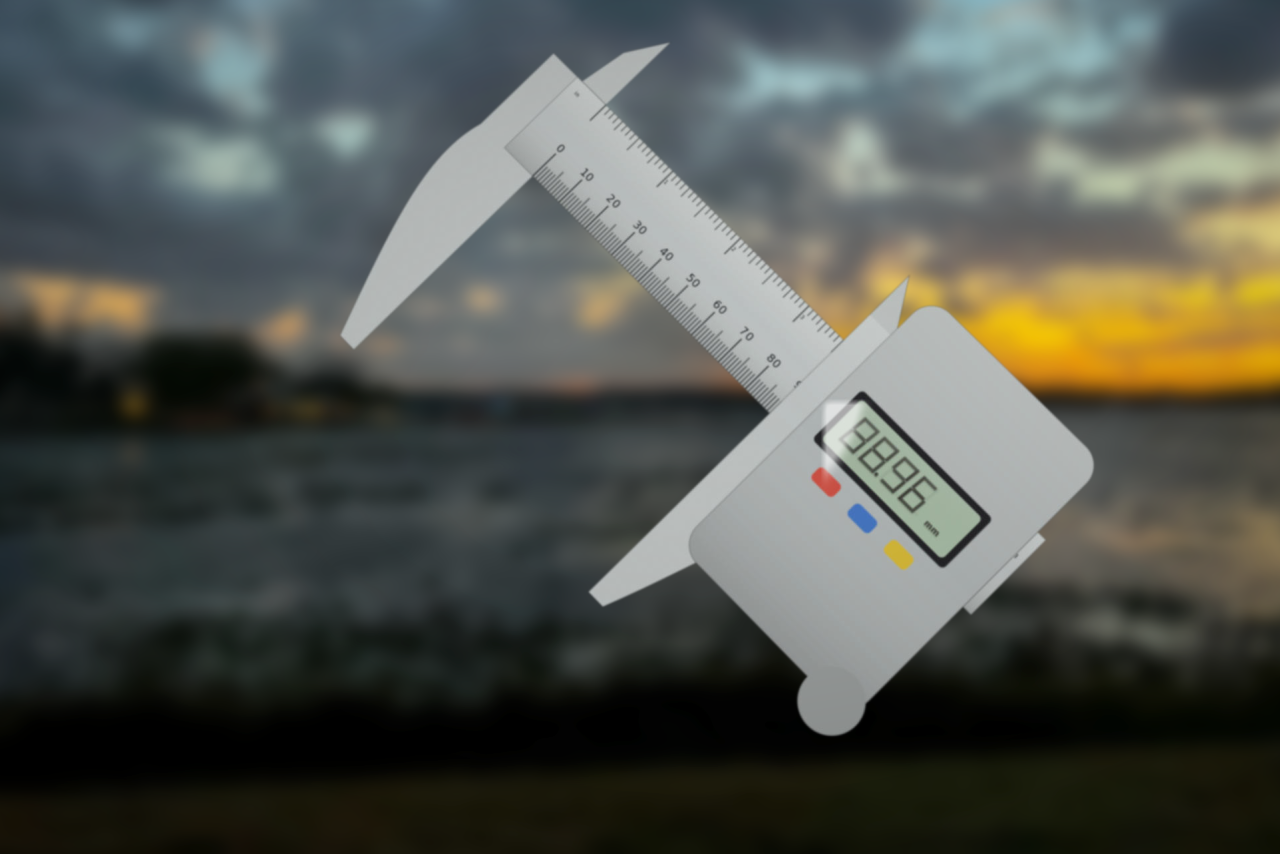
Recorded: 88.96 mm
